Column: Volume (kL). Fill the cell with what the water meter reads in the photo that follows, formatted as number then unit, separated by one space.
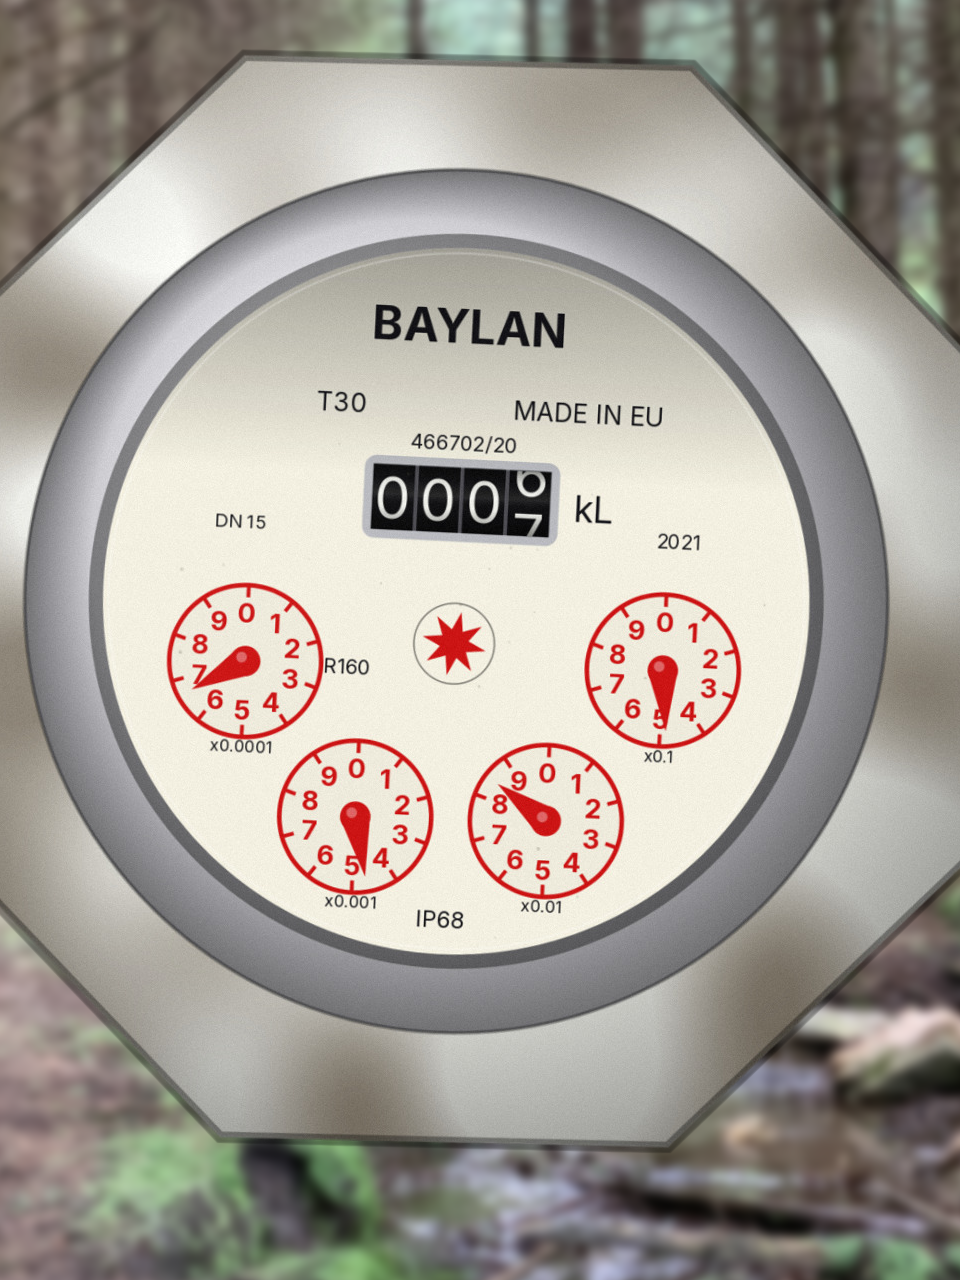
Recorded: 6.4846 kL
